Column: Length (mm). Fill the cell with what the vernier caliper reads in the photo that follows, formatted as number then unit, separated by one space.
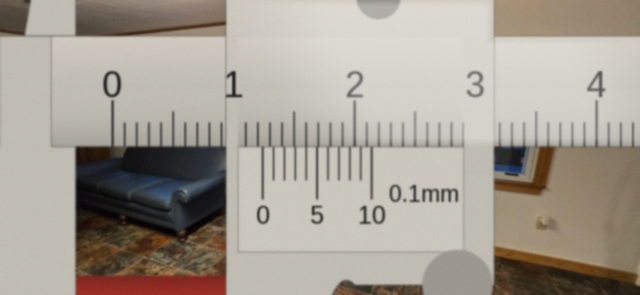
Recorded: 12.4 mm
